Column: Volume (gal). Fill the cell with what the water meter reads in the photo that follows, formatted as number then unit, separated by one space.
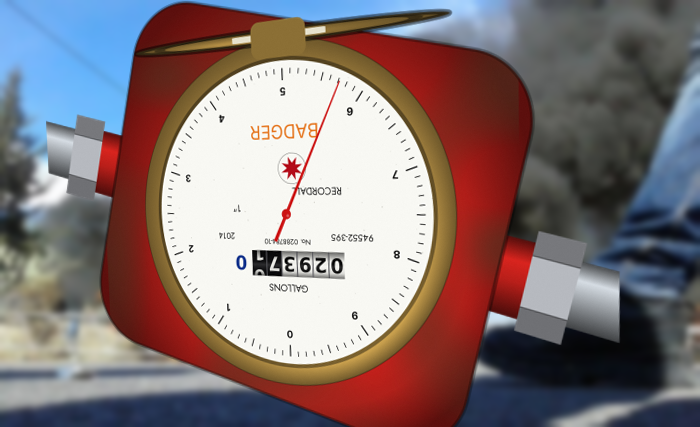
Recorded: 293705.7 gal
